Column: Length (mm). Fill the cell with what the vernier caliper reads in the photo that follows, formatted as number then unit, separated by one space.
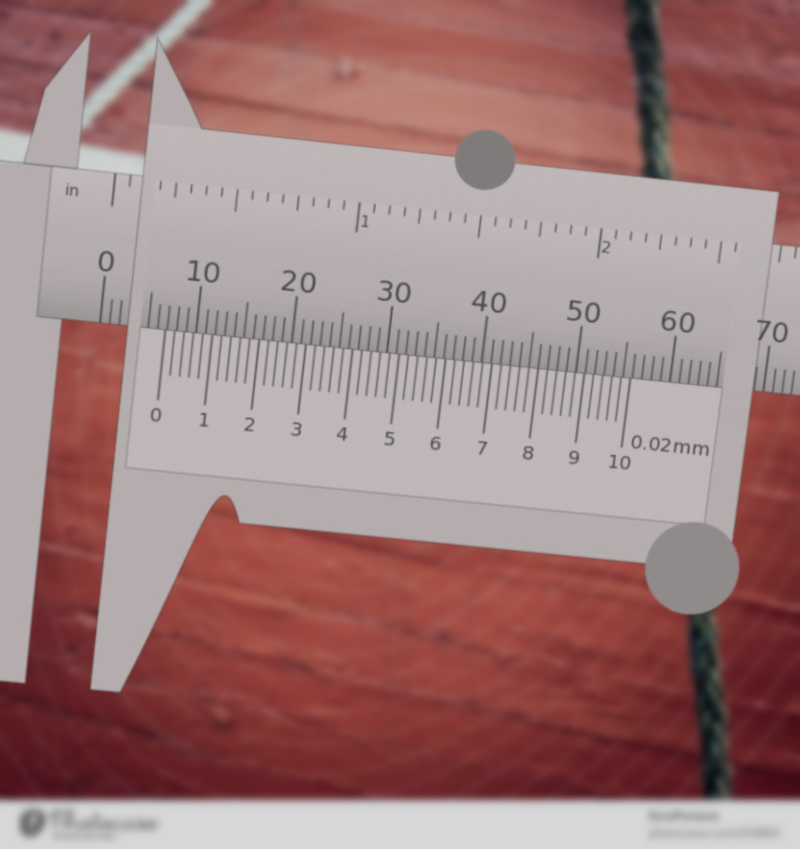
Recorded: 6.8 mm
